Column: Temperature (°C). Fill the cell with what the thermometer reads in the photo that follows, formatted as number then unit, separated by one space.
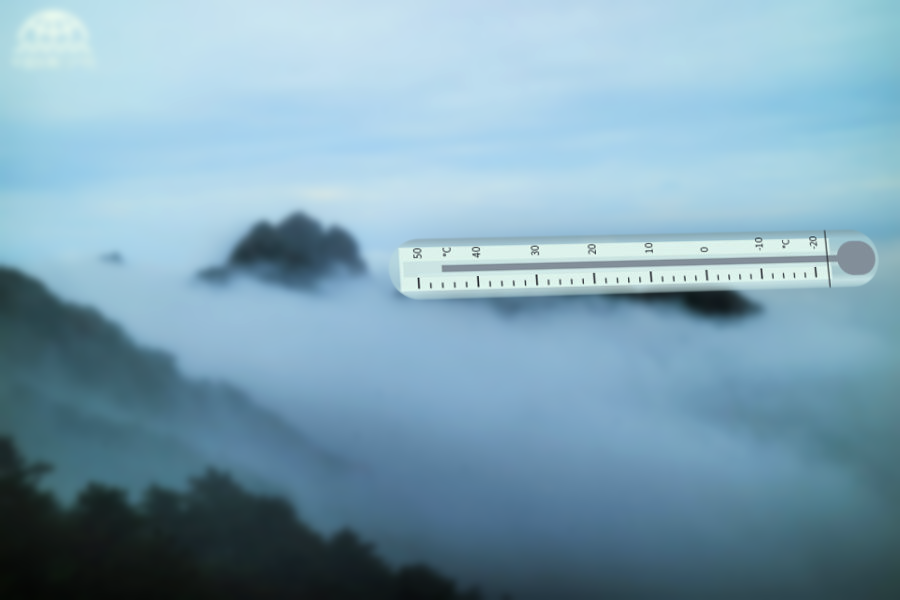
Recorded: 46 °C
